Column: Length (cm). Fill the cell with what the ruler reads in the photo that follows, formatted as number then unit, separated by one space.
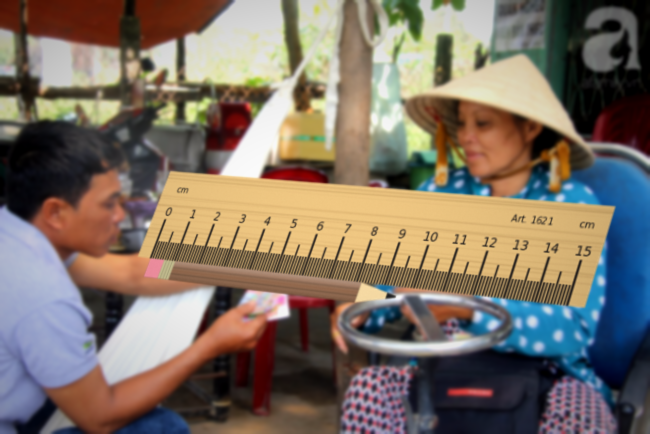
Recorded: 9.5 cm
